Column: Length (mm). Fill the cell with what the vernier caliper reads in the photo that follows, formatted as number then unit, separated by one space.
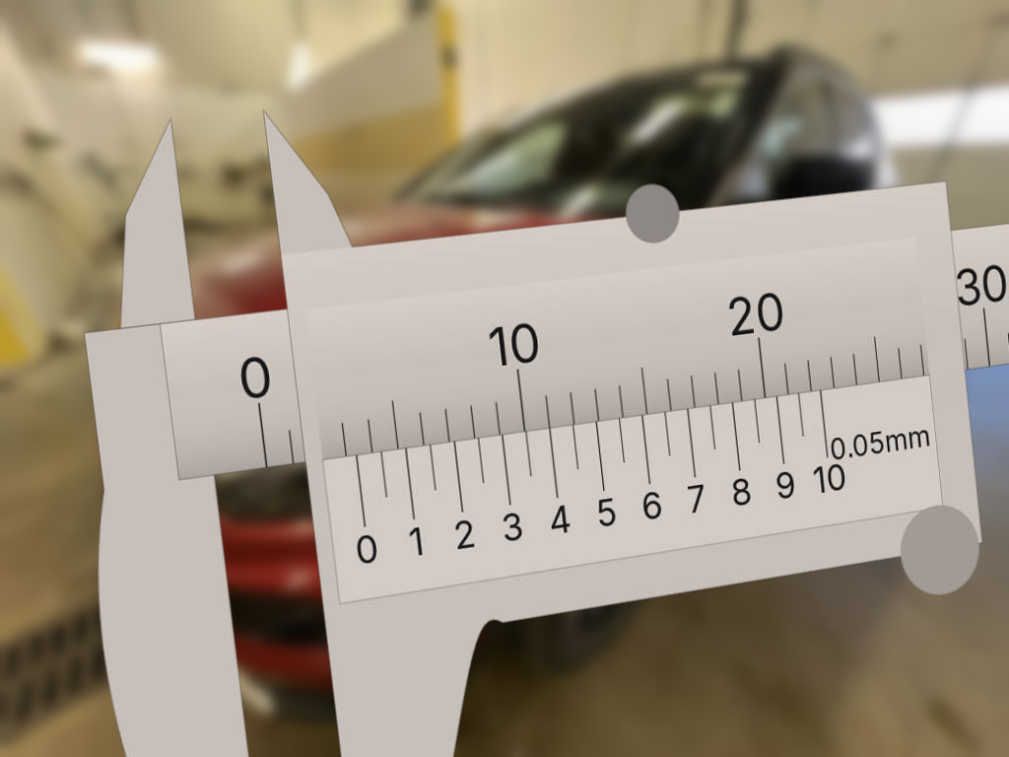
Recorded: 3.40 mm
